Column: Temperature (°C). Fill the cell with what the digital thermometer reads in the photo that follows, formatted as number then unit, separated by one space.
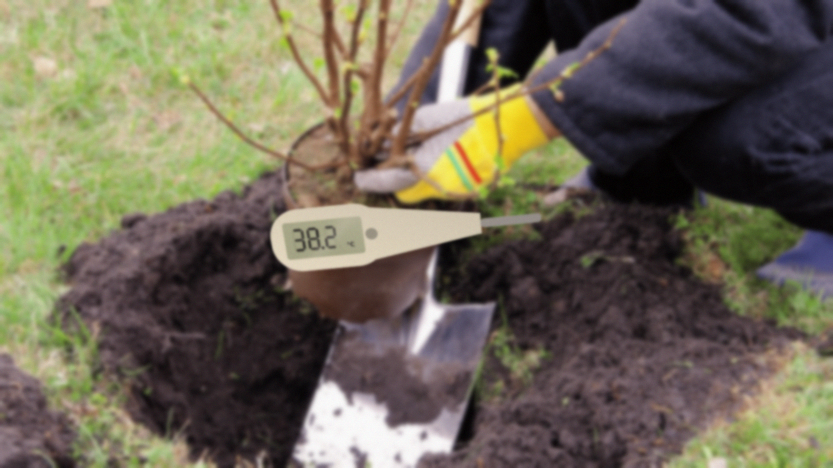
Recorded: 38.2 °C
